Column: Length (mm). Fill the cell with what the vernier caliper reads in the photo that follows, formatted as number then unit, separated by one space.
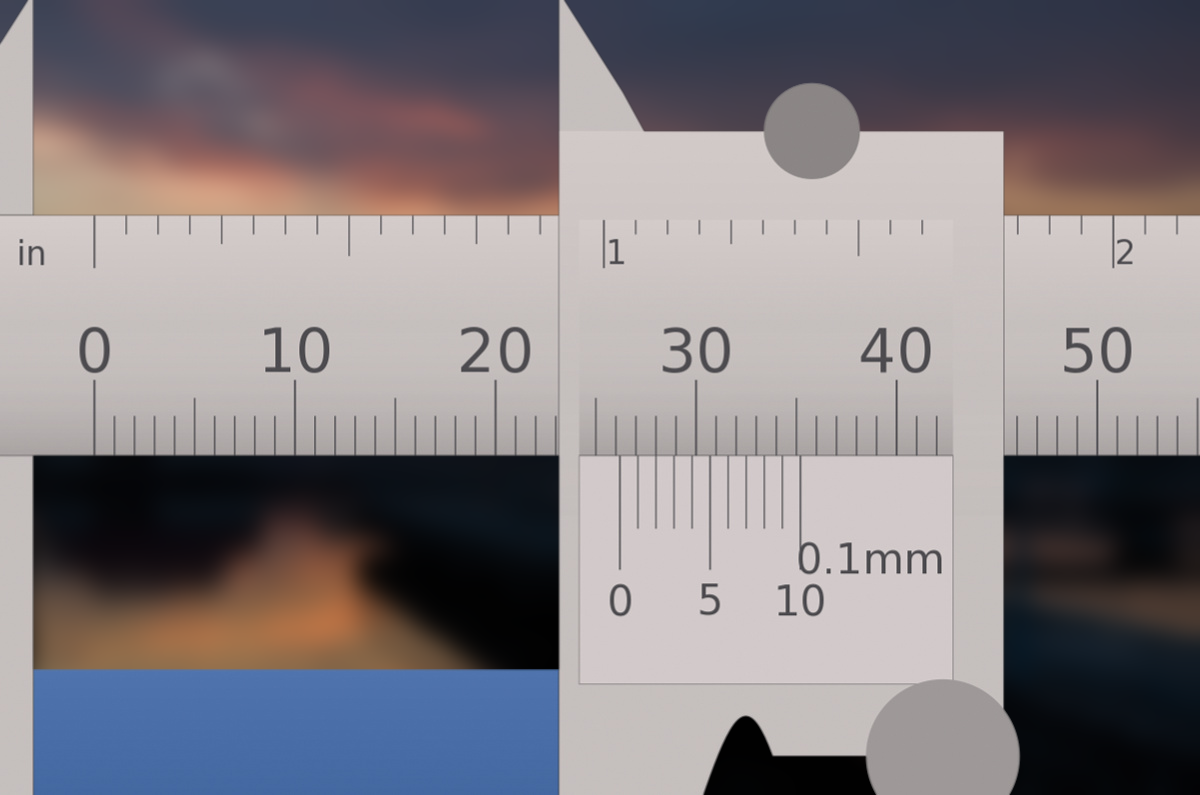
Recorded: 26.2 mm
